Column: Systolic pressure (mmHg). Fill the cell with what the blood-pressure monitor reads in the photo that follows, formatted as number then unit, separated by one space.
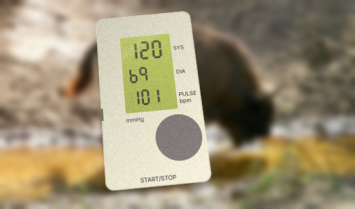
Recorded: 120 mmHg
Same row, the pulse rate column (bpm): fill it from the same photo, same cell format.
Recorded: 101 bpm
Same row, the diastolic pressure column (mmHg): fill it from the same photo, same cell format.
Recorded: 69 mmHg
